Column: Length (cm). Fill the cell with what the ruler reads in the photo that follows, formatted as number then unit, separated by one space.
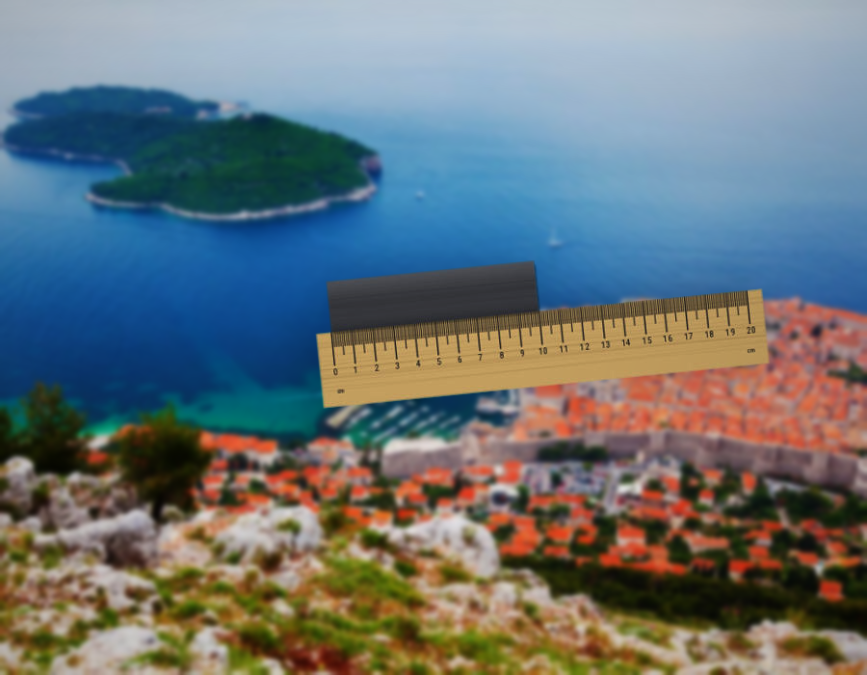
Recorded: 10 cm
